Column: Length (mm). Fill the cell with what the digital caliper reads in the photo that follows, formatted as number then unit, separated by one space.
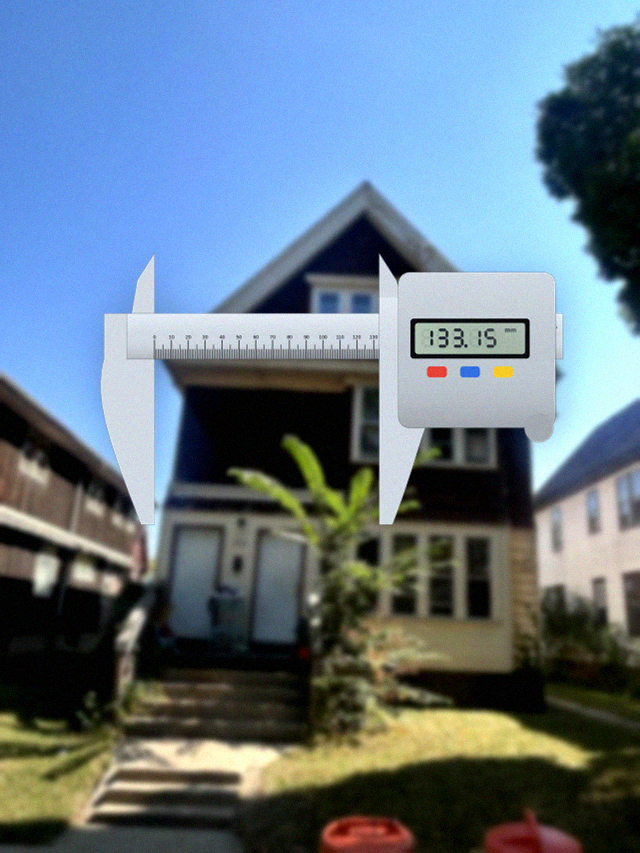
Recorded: 133.15 mm
